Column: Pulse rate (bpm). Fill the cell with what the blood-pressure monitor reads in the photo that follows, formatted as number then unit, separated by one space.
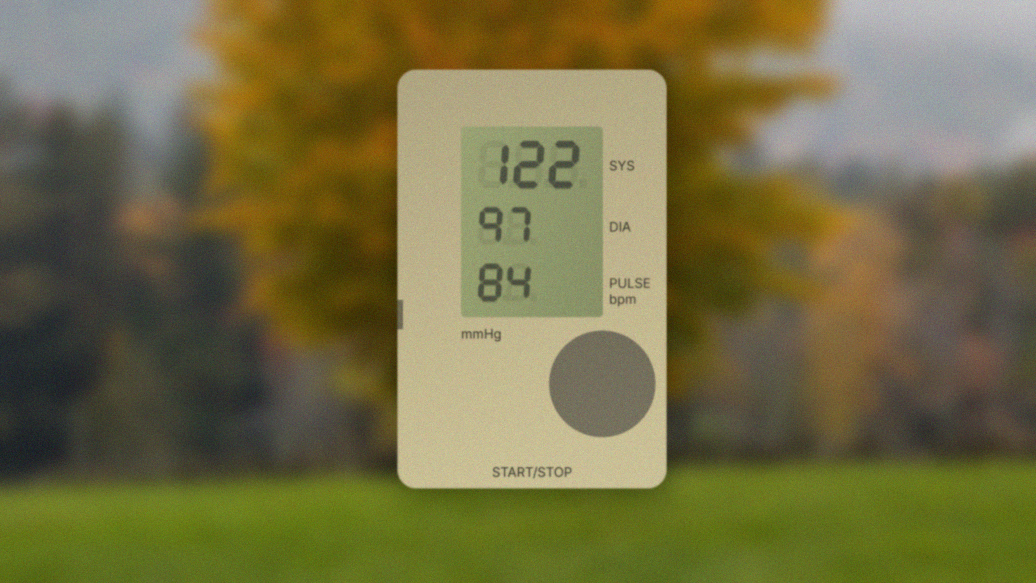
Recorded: 84 bpm
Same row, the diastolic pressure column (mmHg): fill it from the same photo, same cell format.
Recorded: 97 mmHg
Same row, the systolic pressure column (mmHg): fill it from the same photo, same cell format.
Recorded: 122 mmHg
